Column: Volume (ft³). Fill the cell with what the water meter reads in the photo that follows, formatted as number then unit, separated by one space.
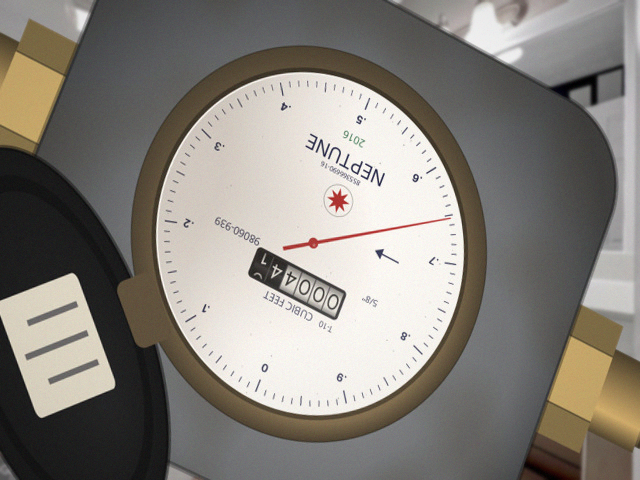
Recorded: 440.65 ft³
